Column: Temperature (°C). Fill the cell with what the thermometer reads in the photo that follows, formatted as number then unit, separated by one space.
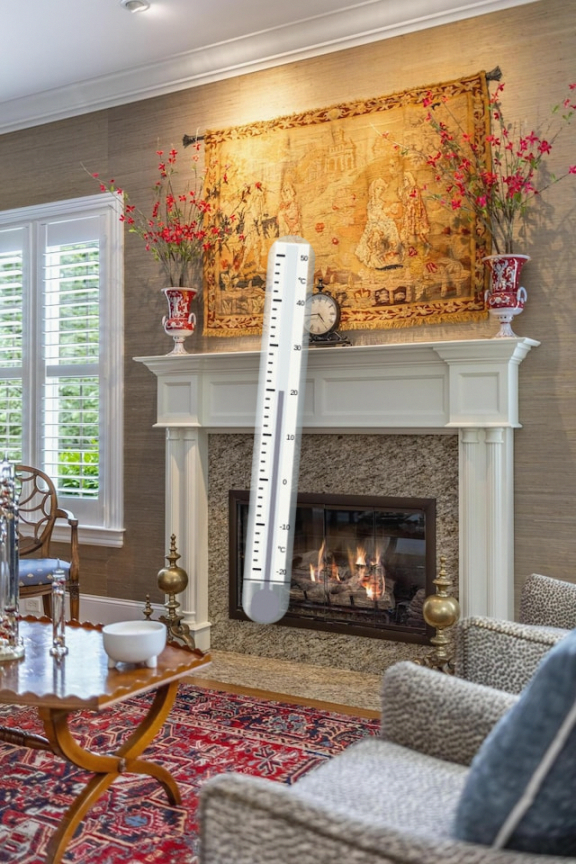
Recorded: 20 °C
